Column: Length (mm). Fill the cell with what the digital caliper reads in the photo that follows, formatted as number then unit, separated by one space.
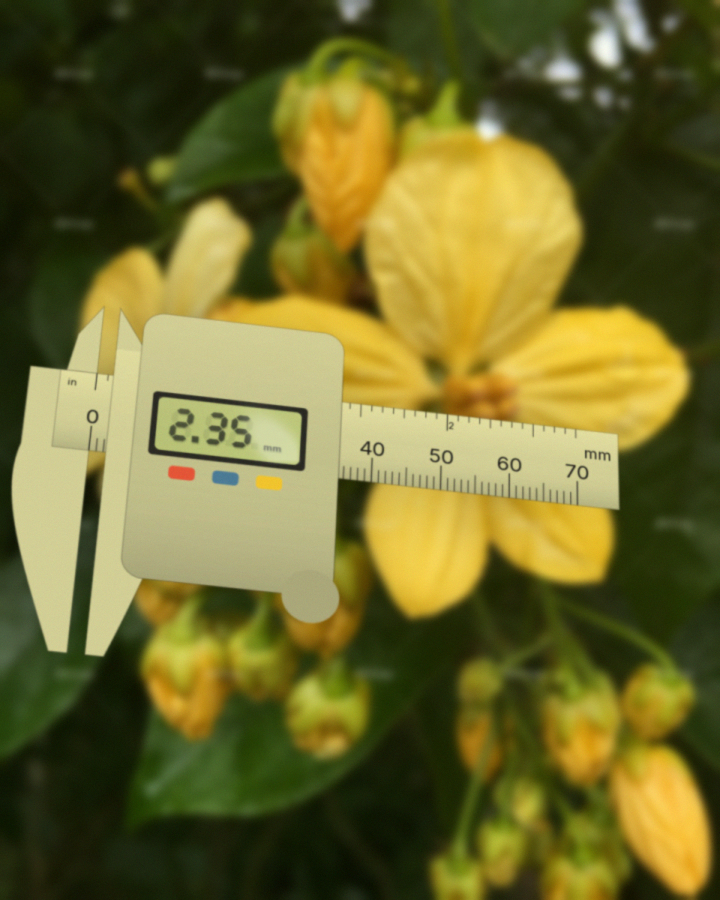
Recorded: 2.35 mm
